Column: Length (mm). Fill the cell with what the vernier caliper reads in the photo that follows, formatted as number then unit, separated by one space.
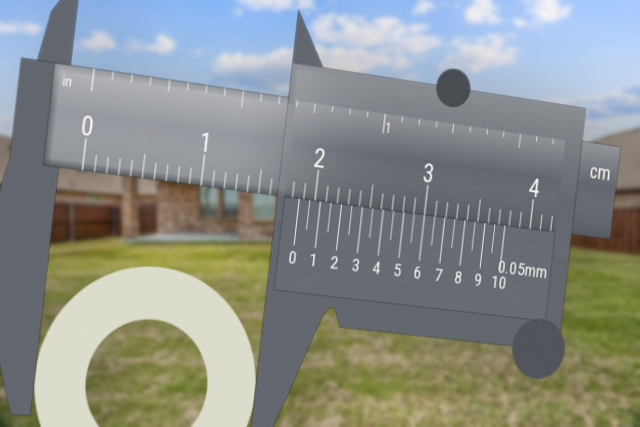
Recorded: 18.6 mm
